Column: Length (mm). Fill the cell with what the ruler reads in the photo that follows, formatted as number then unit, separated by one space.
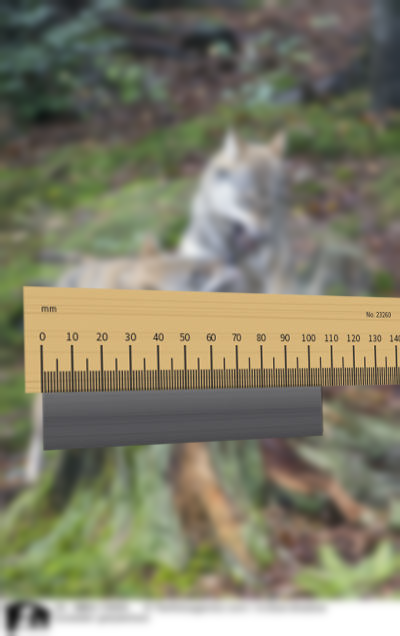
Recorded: 105 mm
